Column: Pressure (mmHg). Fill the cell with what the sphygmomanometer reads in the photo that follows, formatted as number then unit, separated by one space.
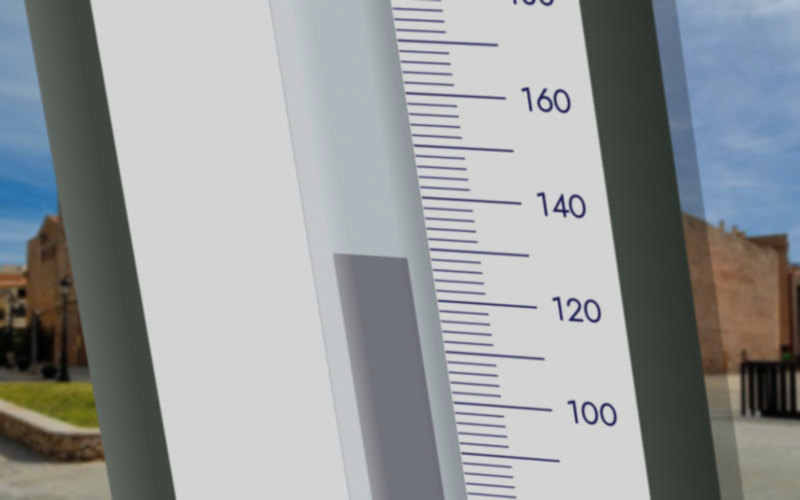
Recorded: 128 mmHg
